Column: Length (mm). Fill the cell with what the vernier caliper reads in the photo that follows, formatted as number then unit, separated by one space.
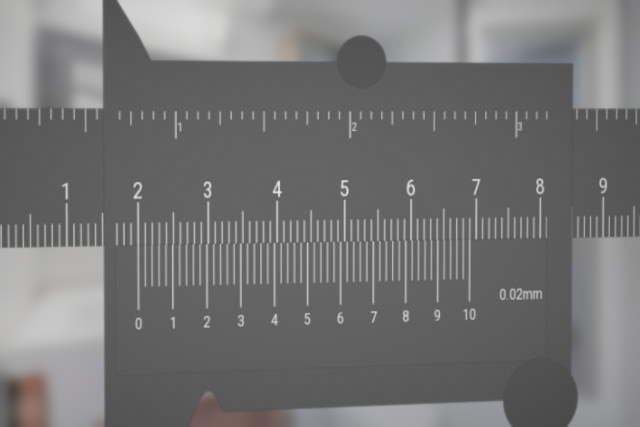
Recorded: 20.0 mm
